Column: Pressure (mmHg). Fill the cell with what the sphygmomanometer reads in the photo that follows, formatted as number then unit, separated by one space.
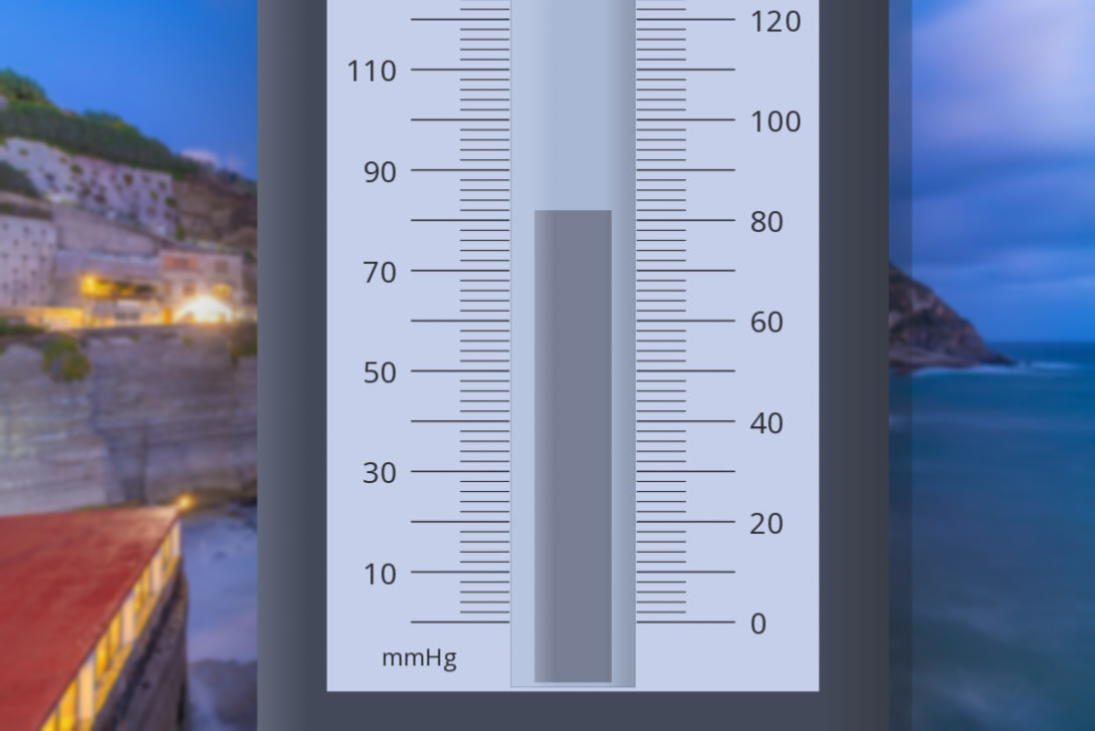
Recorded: 82 mmHg
